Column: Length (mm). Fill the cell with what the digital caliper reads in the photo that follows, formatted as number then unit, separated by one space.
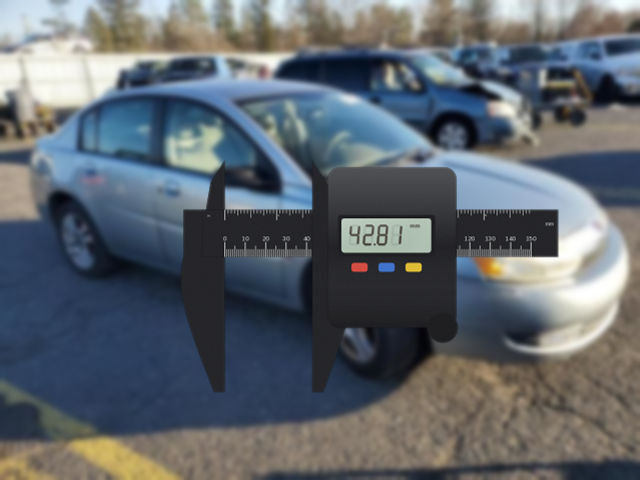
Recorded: 42.81 mm
